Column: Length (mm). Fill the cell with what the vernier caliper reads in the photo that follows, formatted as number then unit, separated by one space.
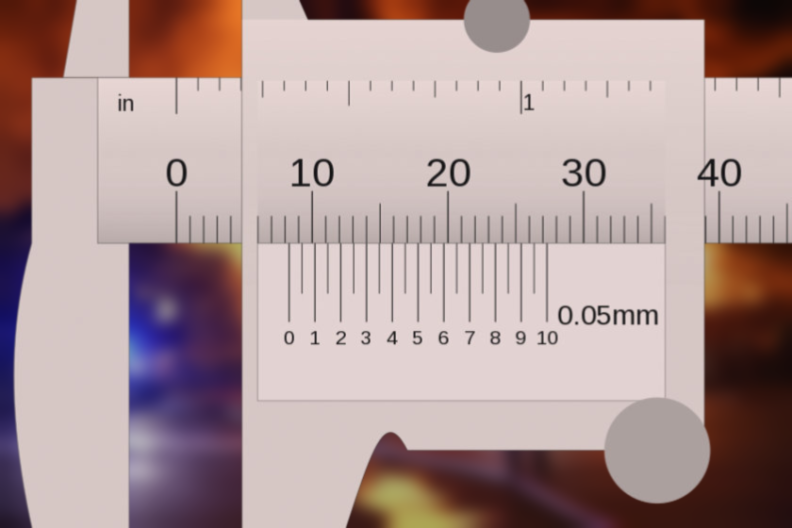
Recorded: 8.3 mm
